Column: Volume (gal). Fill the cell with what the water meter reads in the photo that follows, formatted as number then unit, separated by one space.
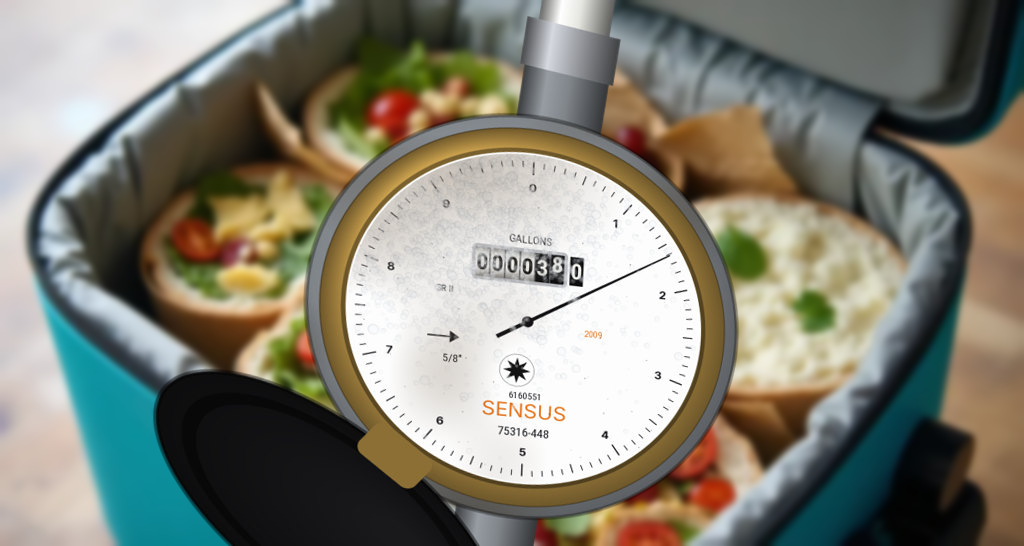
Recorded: 381.6 gal
